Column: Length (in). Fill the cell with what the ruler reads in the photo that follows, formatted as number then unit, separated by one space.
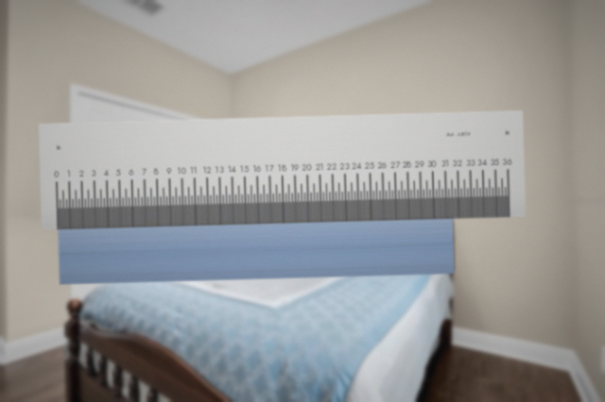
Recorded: 31.5 in
